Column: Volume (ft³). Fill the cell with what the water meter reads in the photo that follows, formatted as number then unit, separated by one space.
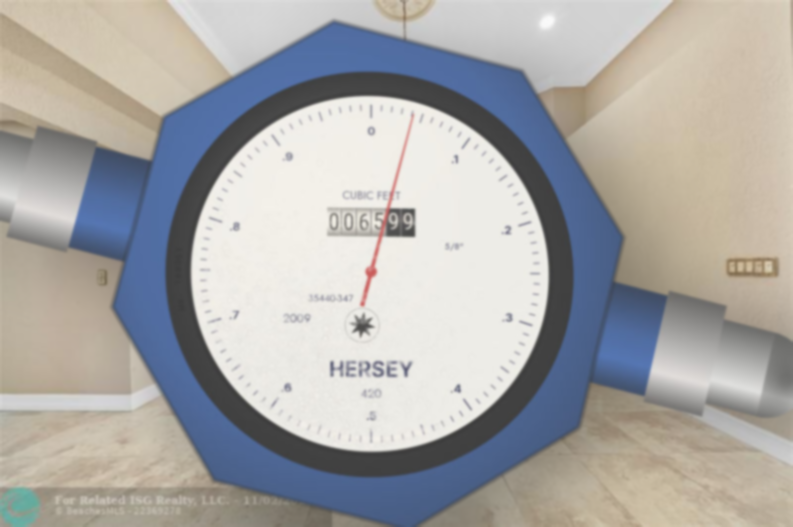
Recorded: 6599.04 ft³
